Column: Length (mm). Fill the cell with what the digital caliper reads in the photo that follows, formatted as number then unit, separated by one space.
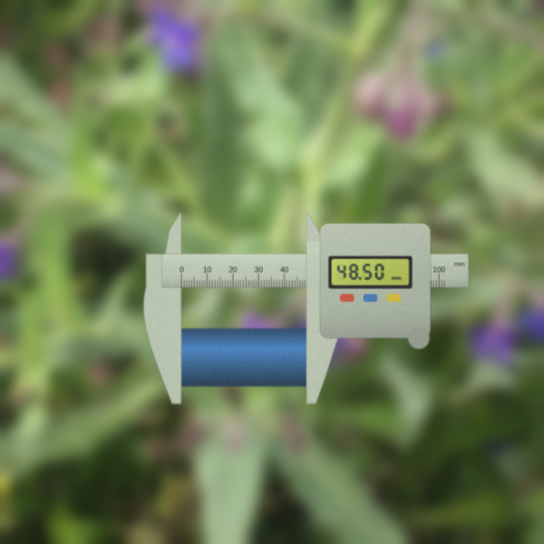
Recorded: 48.50 mm
